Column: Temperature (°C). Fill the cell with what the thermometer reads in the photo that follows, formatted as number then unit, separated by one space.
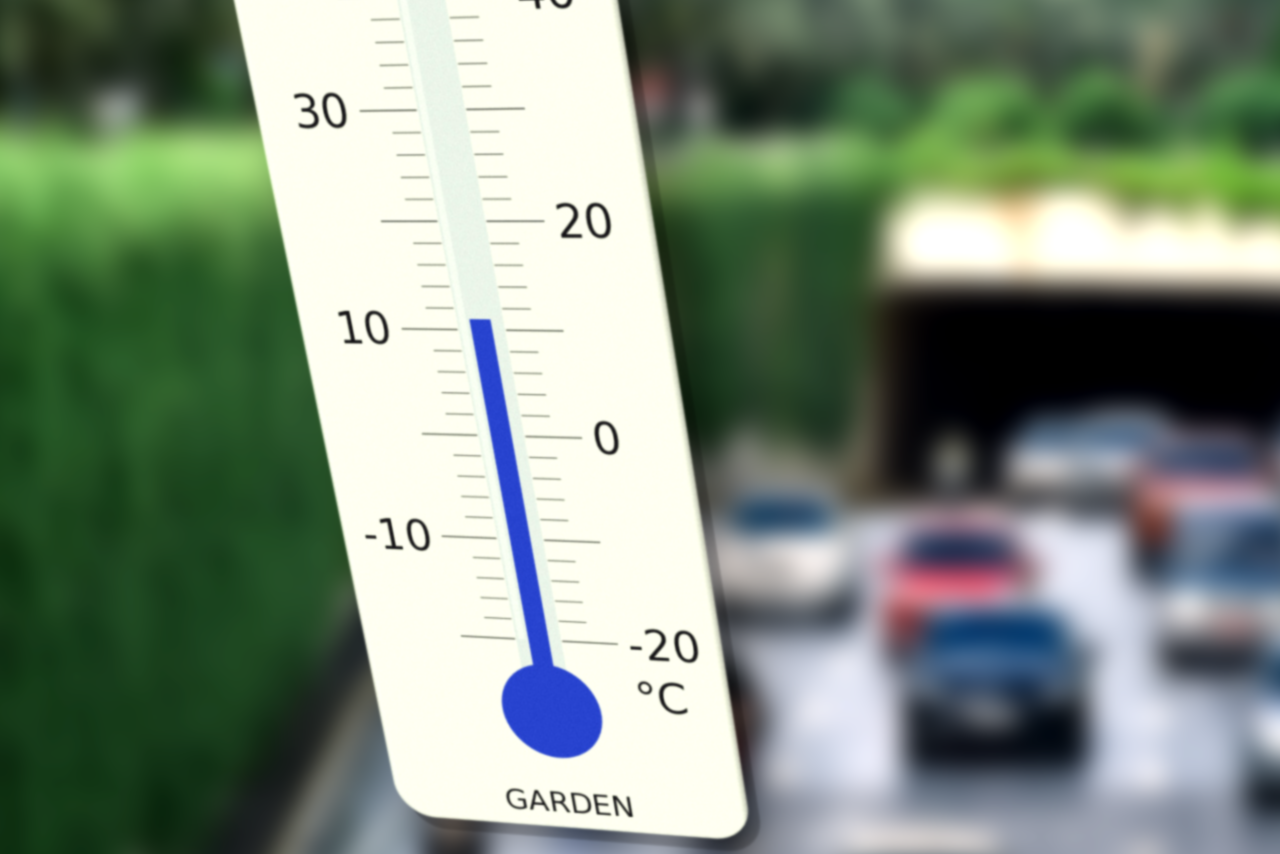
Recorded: 11 °C
